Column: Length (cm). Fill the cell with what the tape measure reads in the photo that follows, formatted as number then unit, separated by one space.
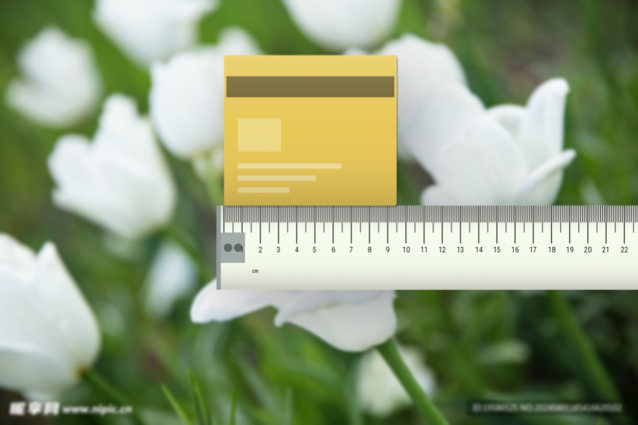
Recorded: 9.5 cm
